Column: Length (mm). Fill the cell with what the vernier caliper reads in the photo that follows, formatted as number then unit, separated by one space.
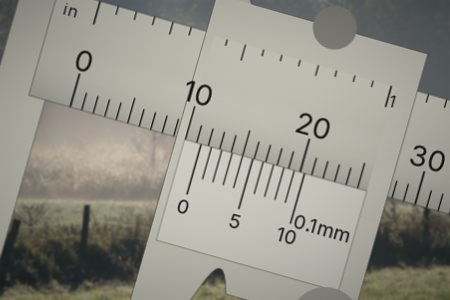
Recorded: 11.4 mm
